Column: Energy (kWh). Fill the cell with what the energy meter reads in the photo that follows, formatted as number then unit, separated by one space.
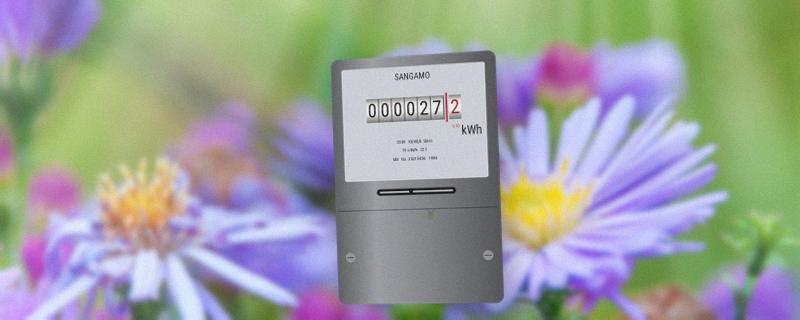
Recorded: 27.2 kWh
